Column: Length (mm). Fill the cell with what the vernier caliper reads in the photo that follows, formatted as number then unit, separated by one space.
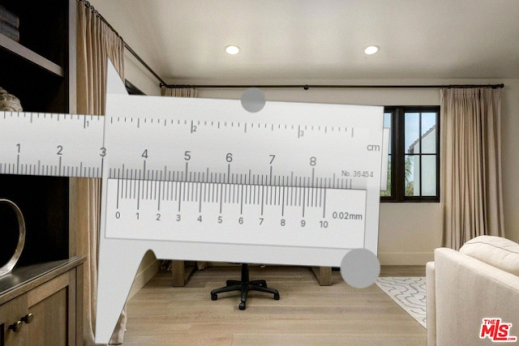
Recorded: 34.0 mm
